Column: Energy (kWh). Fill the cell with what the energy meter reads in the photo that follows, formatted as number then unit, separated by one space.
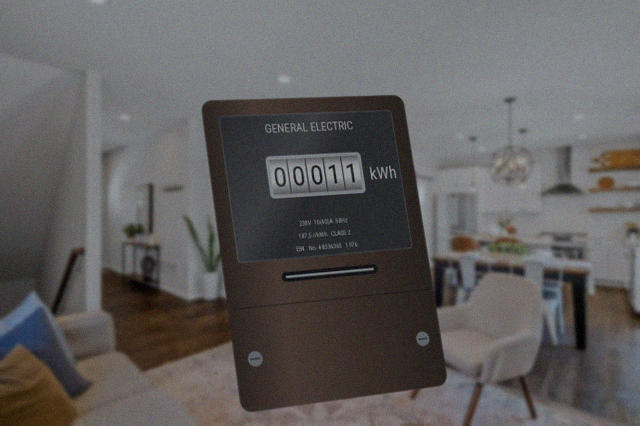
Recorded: 11 kWh
